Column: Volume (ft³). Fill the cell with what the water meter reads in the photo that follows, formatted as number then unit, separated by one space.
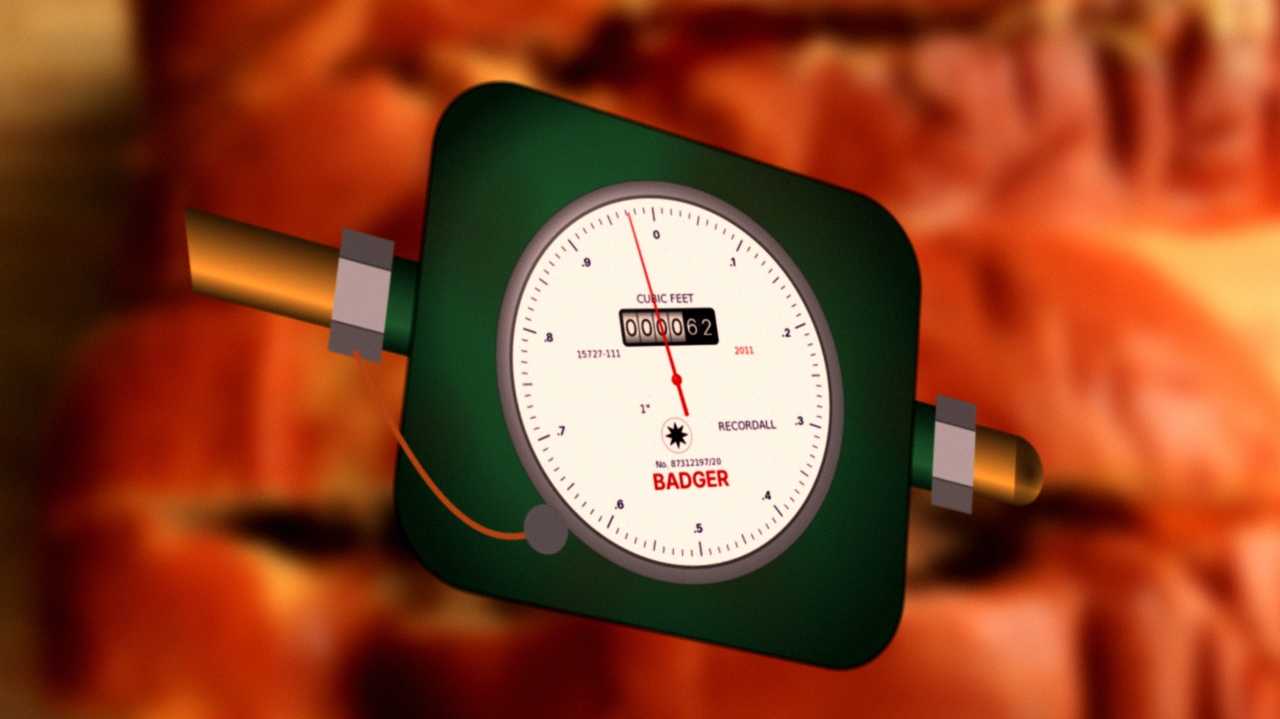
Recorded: 61.97 ft³
